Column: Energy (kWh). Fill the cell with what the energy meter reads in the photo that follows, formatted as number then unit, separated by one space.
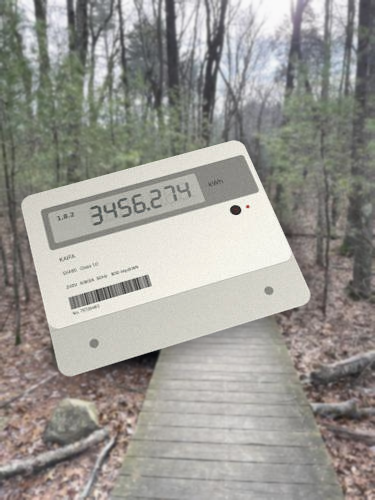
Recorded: 3456.274 kWh
